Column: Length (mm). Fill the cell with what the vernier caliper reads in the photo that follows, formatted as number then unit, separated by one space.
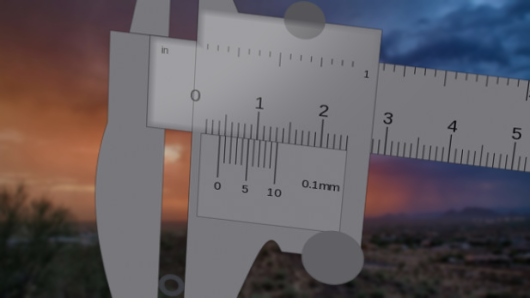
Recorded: 4.2 mm
